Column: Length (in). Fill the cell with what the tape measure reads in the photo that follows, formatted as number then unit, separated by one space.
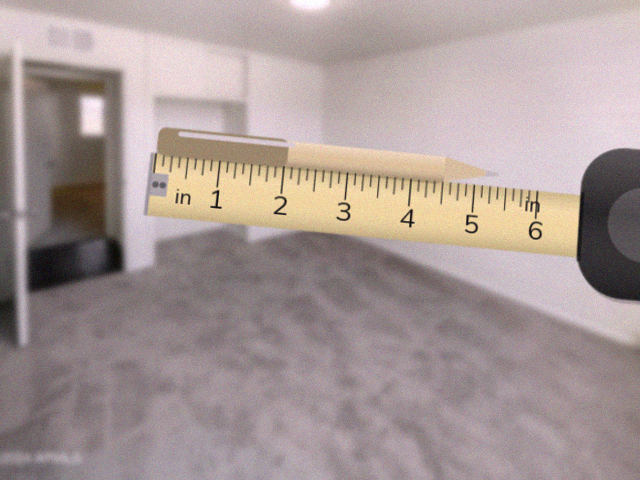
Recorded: 5.375 in
